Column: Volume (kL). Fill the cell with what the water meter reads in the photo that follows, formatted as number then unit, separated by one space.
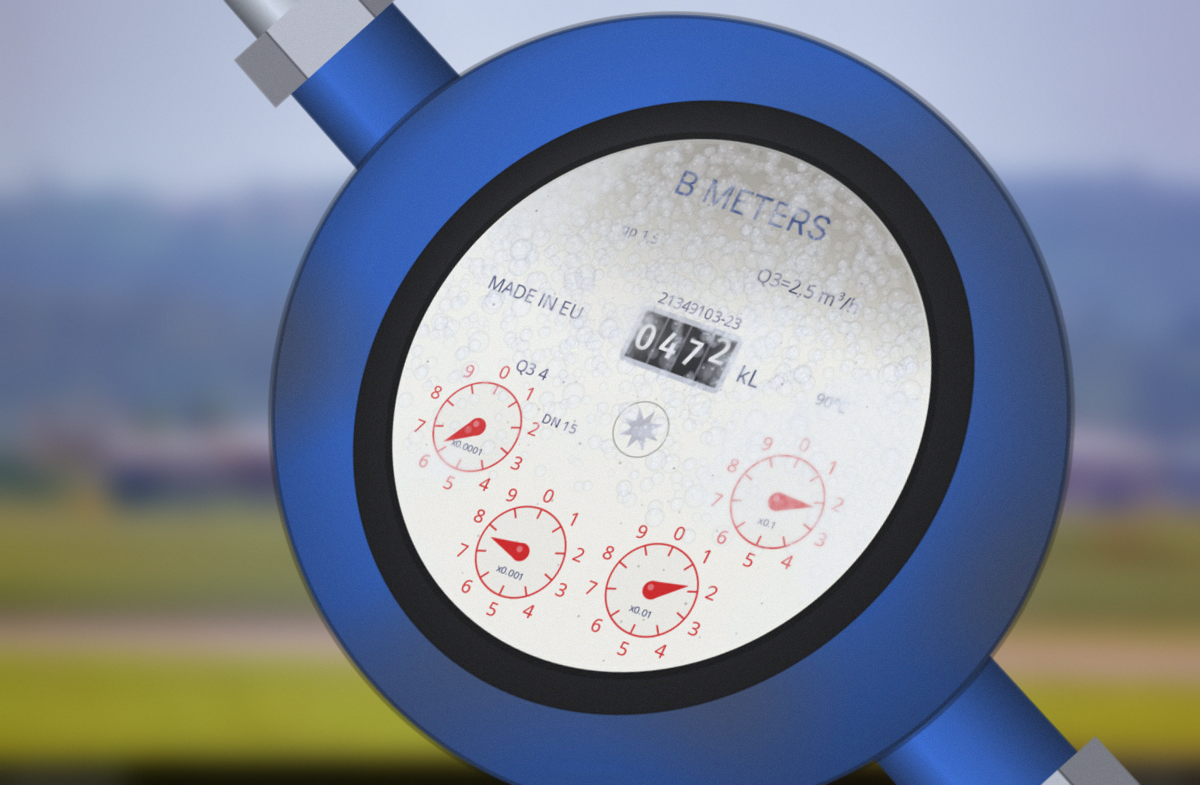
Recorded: 472.2176 kL
